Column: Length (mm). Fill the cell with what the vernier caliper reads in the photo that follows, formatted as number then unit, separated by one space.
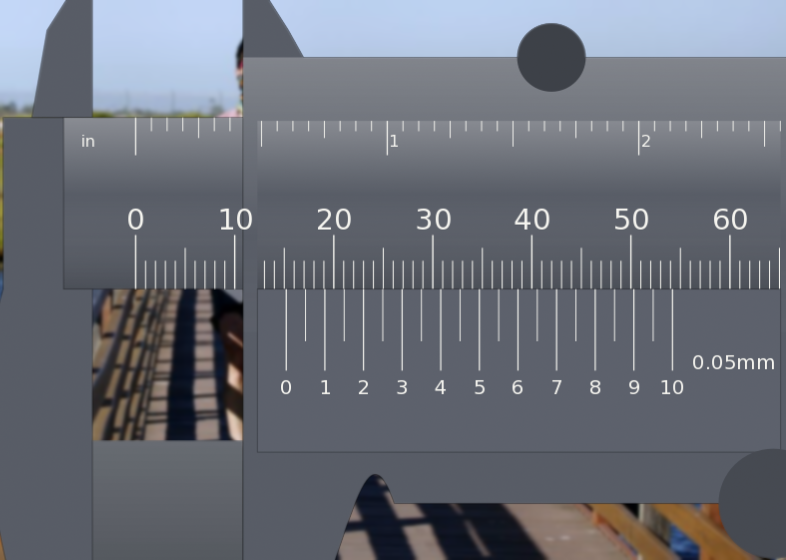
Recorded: 15.2 mm
